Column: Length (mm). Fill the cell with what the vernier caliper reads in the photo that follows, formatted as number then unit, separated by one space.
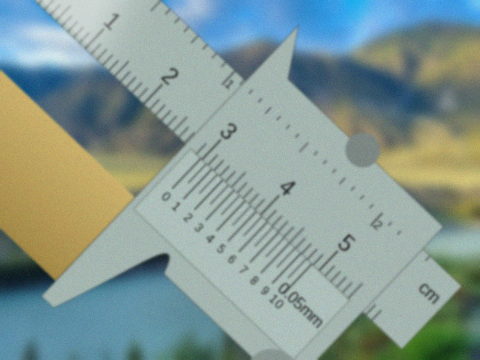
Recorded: 29.8 mm
